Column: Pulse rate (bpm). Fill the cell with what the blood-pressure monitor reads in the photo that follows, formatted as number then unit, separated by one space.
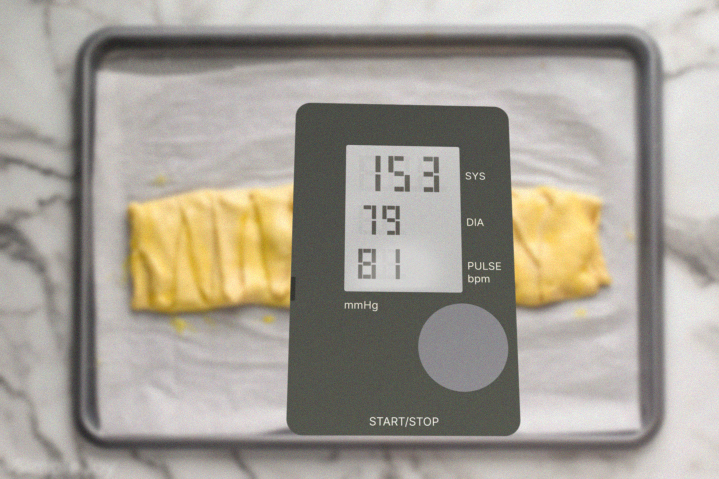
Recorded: 81 bpm
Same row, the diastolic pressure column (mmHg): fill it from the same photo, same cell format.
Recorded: 79 mmHg
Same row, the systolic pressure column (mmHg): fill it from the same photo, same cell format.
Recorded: 153 mmHg
